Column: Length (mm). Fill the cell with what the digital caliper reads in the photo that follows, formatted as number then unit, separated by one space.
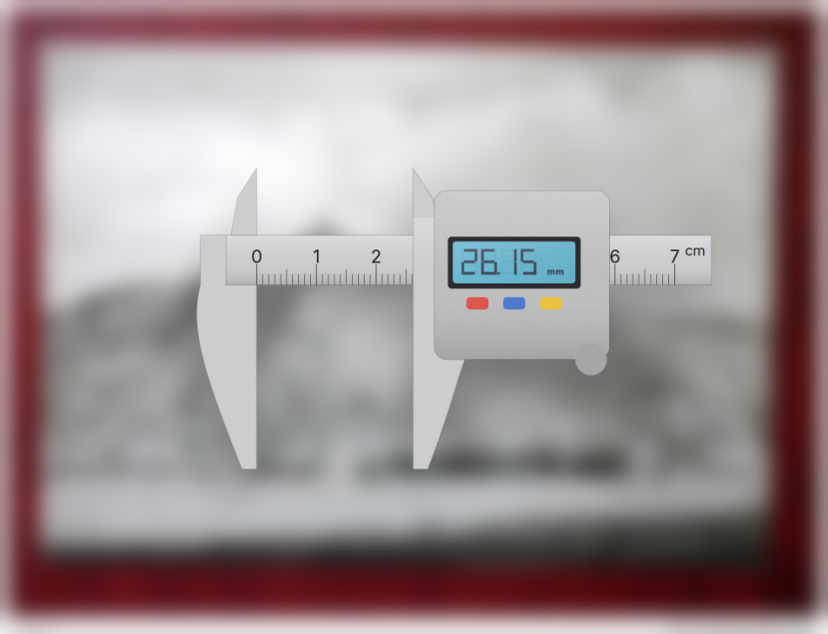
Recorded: 26.15 mm
